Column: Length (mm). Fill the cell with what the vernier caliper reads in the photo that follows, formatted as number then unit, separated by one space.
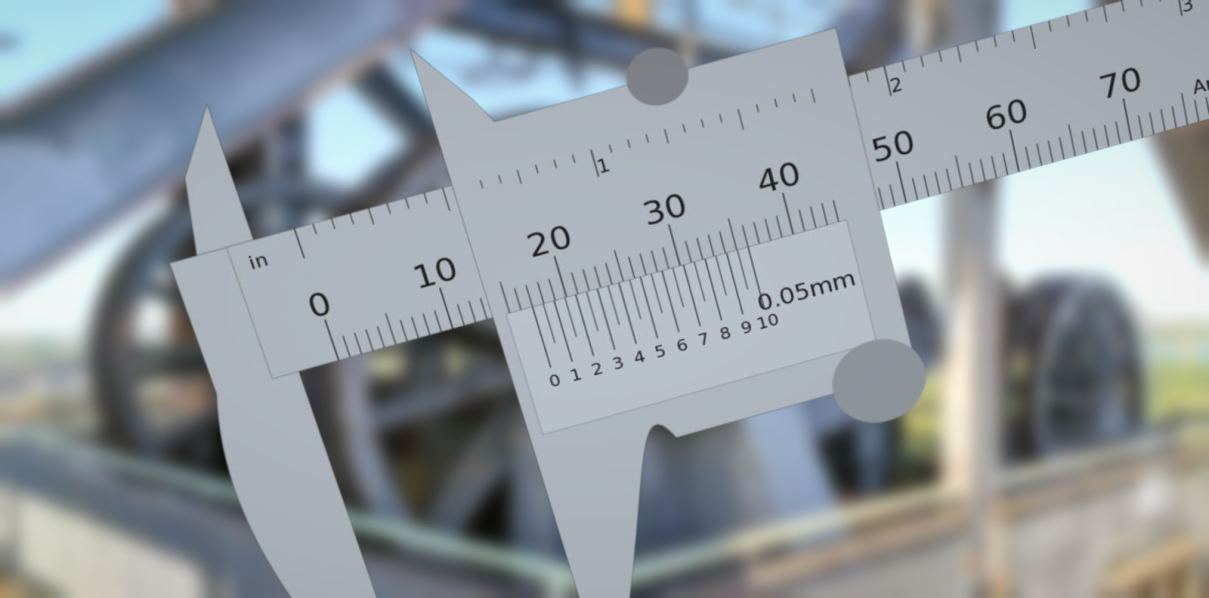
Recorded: 17.0 mm
